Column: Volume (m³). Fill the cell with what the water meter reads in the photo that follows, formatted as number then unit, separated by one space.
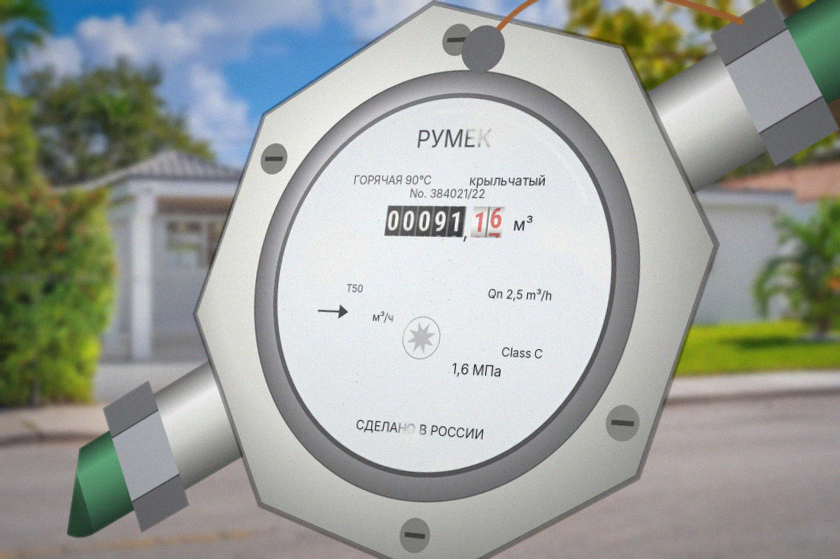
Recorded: 91.16 m³
